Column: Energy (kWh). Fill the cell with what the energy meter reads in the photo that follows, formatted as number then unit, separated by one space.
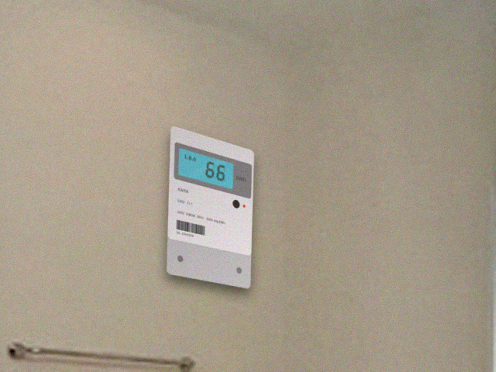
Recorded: 66 kWh
